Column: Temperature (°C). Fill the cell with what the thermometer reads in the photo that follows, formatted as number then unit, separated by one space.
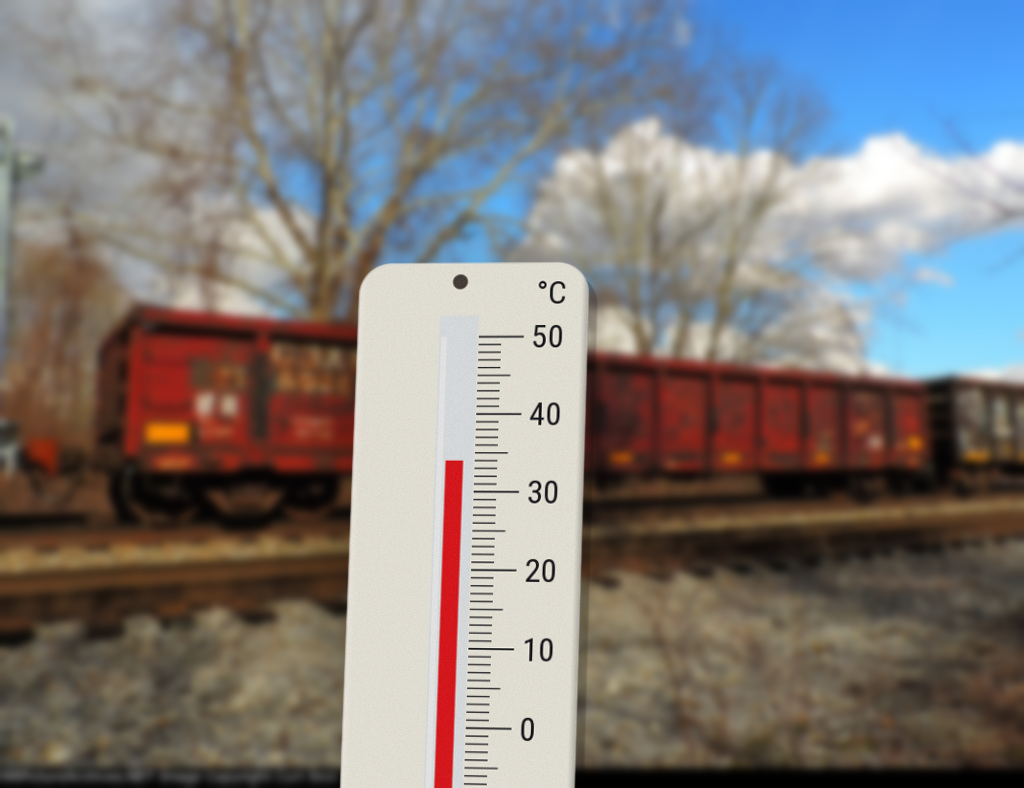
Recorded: 34 °C
